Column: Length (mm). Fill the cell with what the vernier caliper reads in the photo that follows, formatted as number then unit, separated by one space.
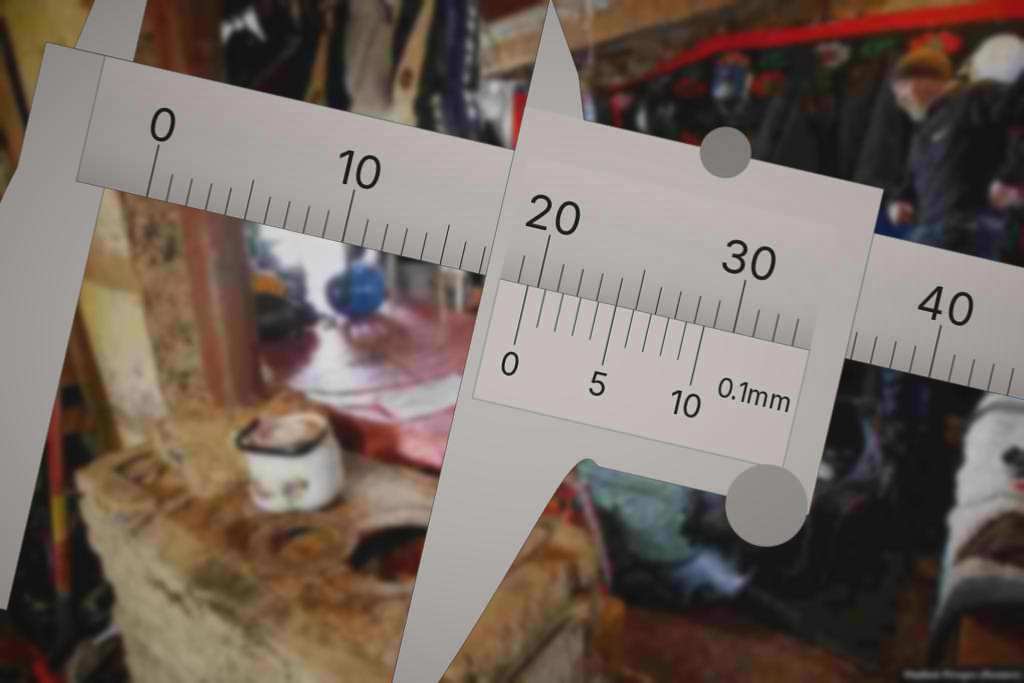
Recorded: 19.5 mm
